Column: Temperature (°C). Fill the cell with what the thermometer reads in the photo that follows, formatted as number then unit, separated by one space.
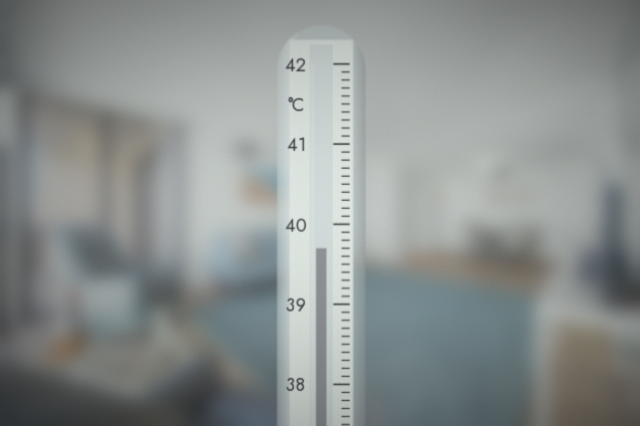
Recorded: 39.7 °C
